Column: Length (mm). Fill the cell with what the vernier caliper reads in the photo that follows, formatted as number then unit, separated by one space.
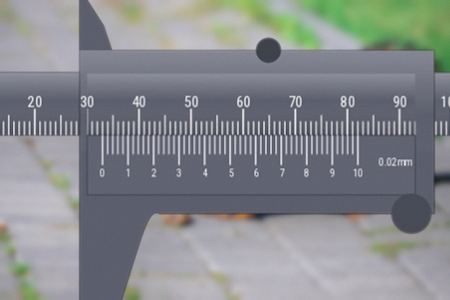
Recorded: 33.0 mm
